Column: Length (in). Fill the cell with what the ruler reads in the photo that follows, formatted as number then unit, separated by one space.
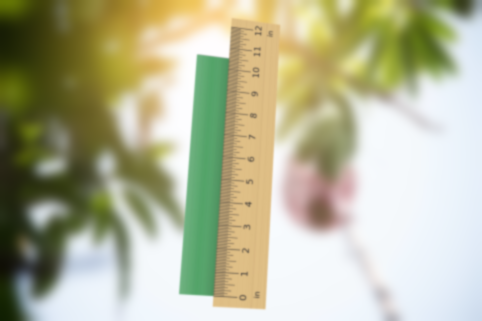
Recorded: 10.5 in
